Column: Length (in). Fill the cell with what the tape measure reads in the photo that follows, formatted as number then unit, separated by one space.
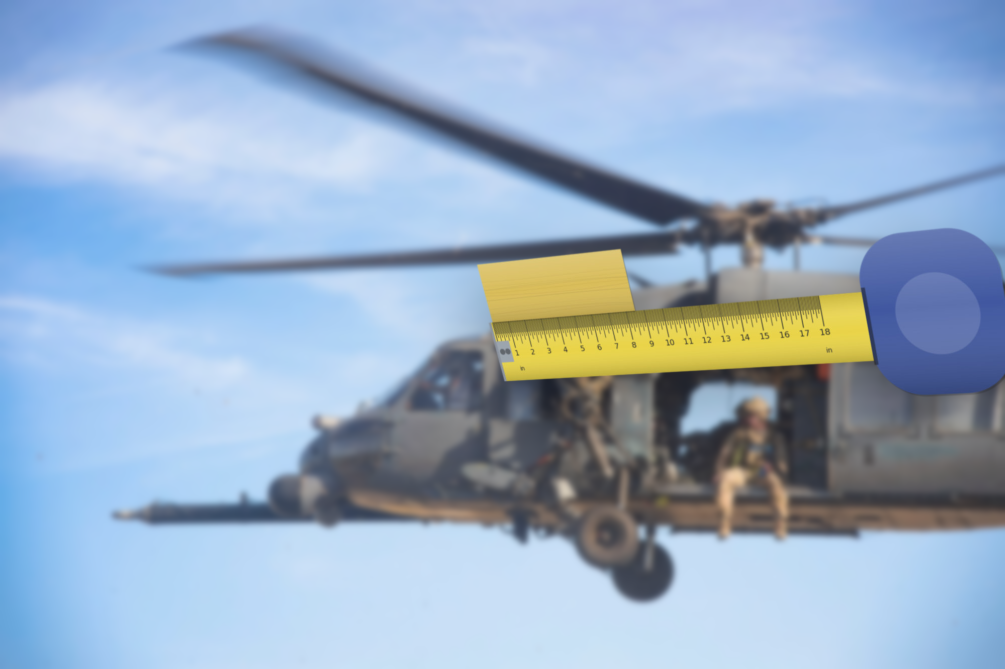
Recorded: 8.5 in
